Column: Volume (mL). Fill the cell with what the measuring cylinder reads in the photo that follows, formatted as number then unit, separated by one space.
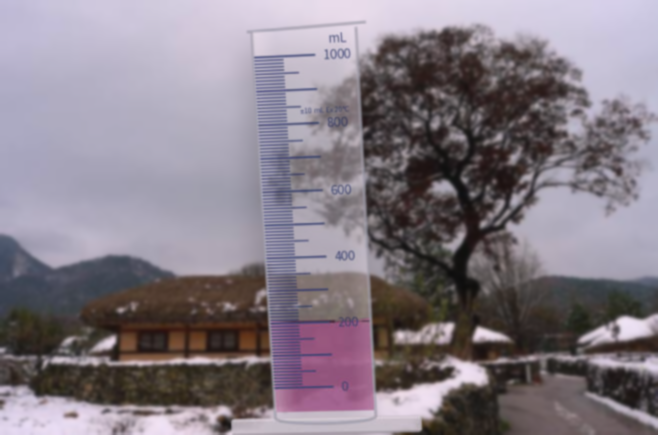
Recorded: 200 mL
